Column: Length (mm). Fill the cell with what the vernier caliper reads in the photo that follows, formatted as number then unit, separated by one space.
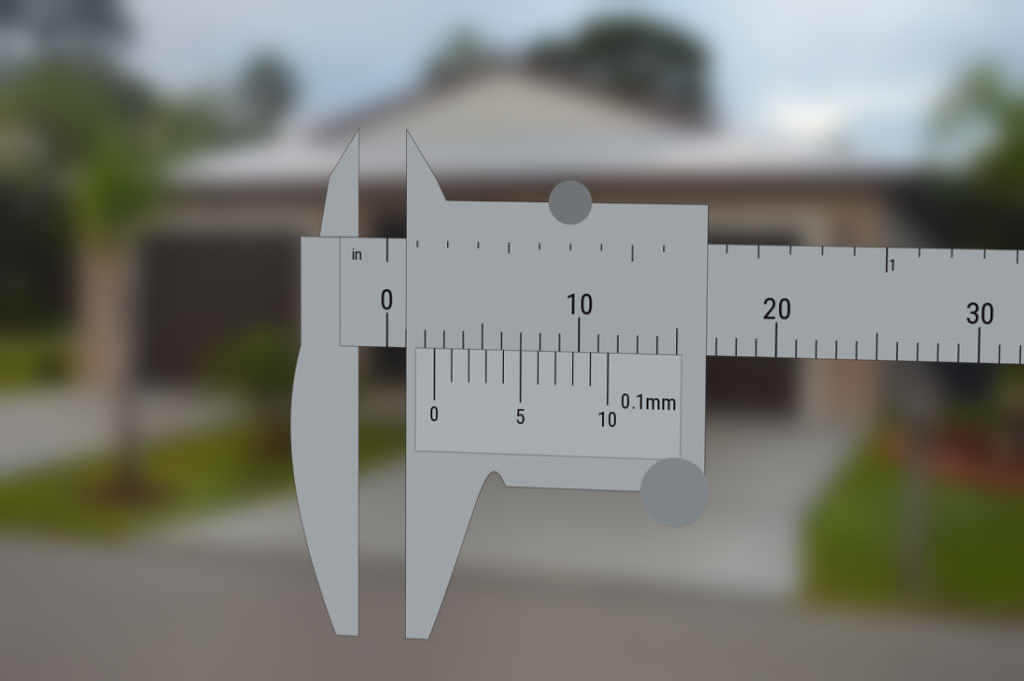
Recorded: 2.5 mm
